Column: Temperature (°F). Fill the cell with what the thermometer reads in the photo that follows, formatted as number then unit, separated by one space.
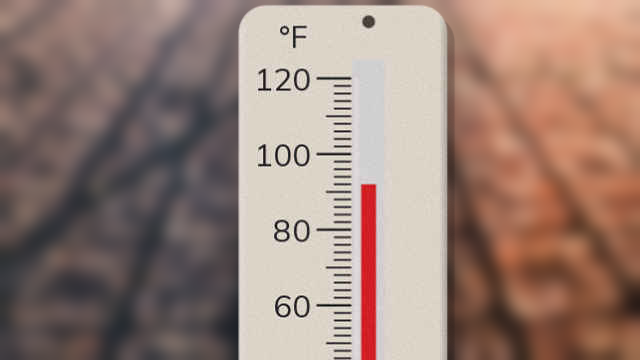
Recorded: 92 °F
